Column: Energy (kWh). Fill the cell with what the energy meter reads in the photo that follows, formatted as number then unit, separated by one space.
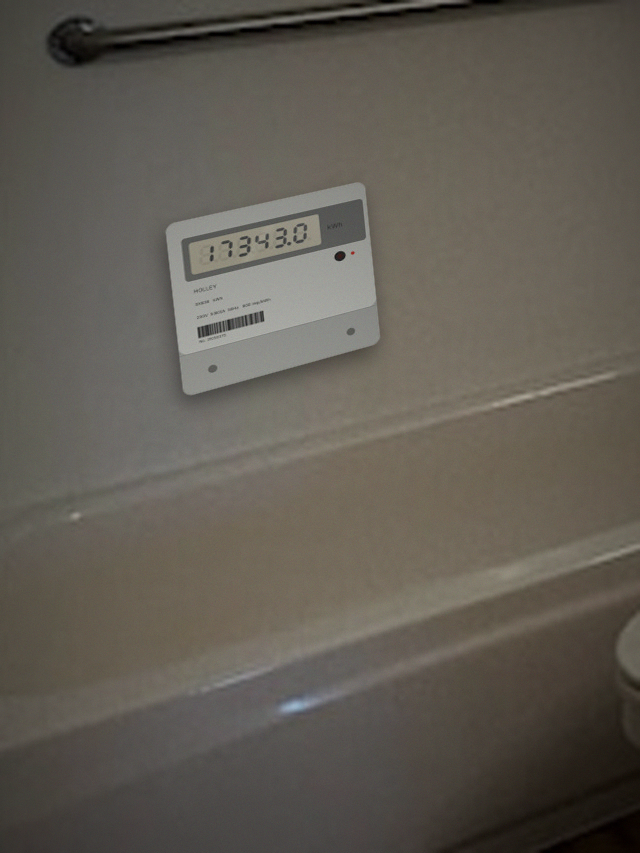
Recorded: 17343.0 kWh
